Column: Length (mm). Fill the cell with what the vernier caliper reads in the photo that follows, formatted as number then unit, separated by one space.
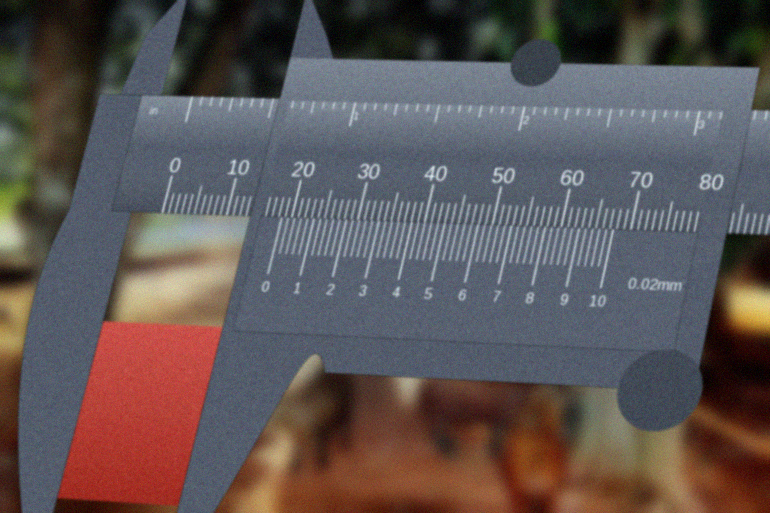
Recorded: 18.5 mm
